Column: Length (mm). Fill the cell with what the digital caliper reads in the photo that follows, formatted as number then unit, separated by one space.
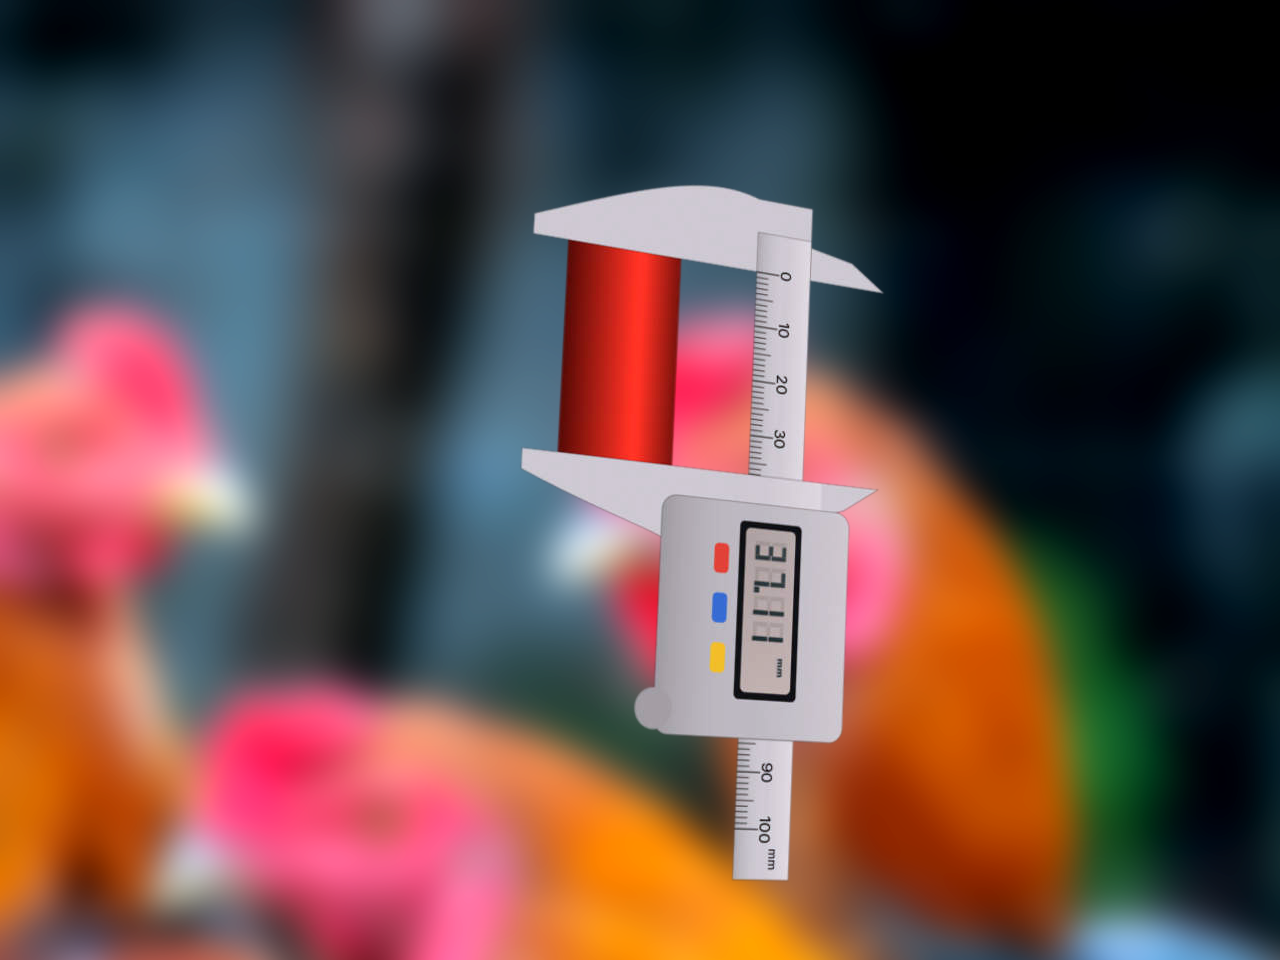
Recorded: 37.11 mm
